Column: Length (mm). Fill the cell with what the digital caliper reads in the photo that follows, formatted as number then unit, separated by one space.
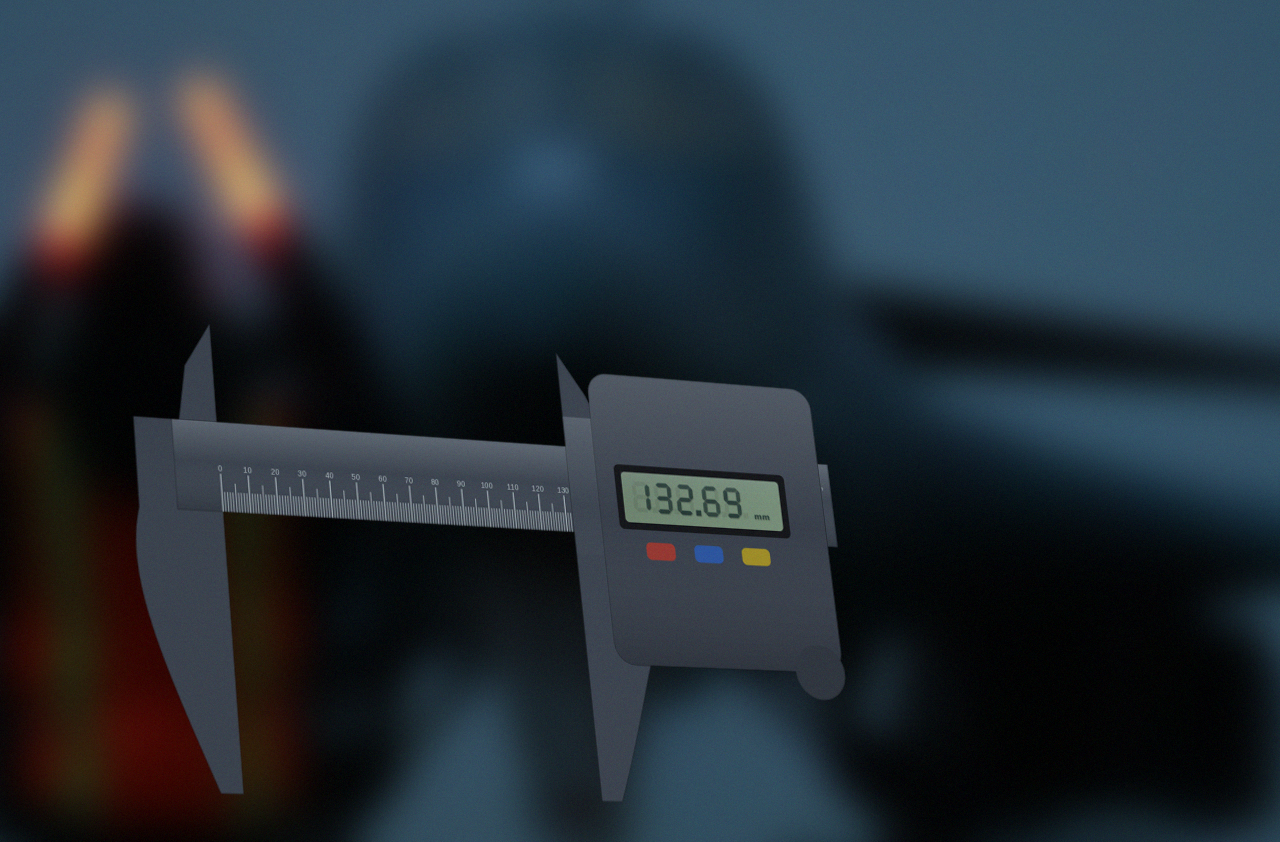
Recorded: 132.69 mm
